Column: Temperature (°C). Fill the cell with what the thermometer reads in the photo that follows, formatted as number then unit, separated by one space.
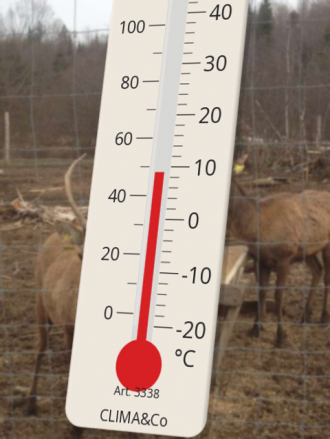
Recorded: 9 °C
